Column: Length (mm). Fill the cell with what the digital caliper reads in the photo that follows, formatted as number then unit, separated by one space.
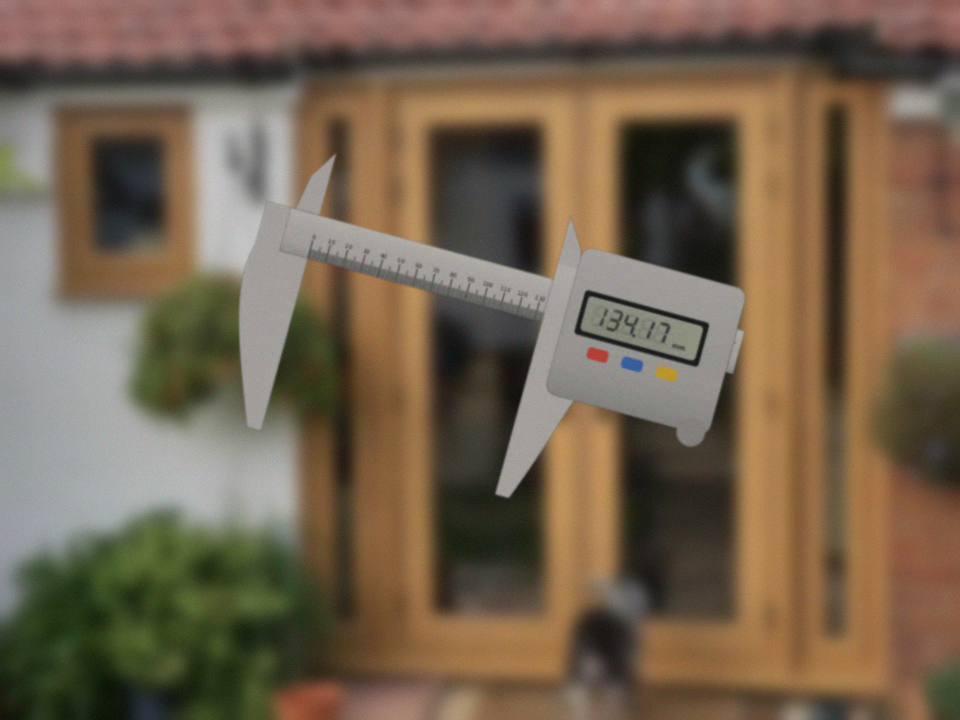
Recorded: 134.17 mm
